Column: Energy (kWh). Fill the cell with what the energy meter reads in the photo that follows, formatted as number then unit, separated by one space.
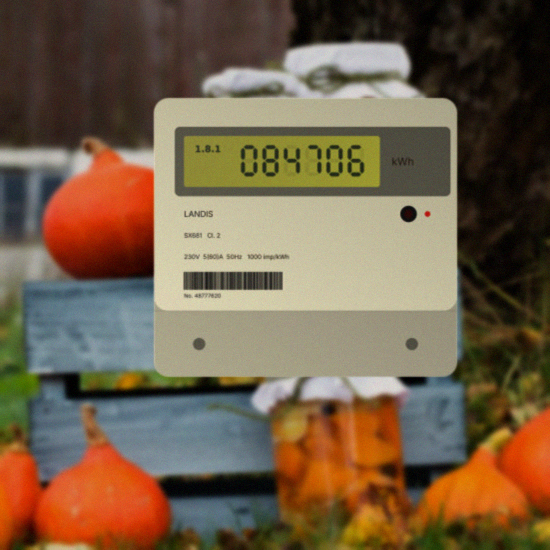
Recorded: 84706 kWh
